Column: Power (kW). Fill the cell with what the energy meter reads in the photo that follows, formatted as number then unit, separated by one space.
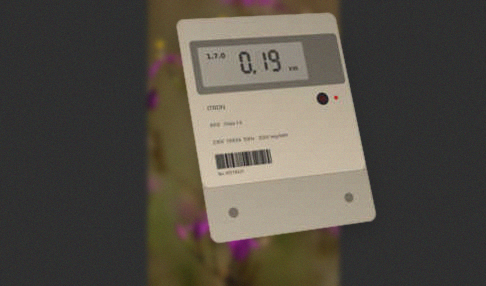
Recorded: 0.19 kW
